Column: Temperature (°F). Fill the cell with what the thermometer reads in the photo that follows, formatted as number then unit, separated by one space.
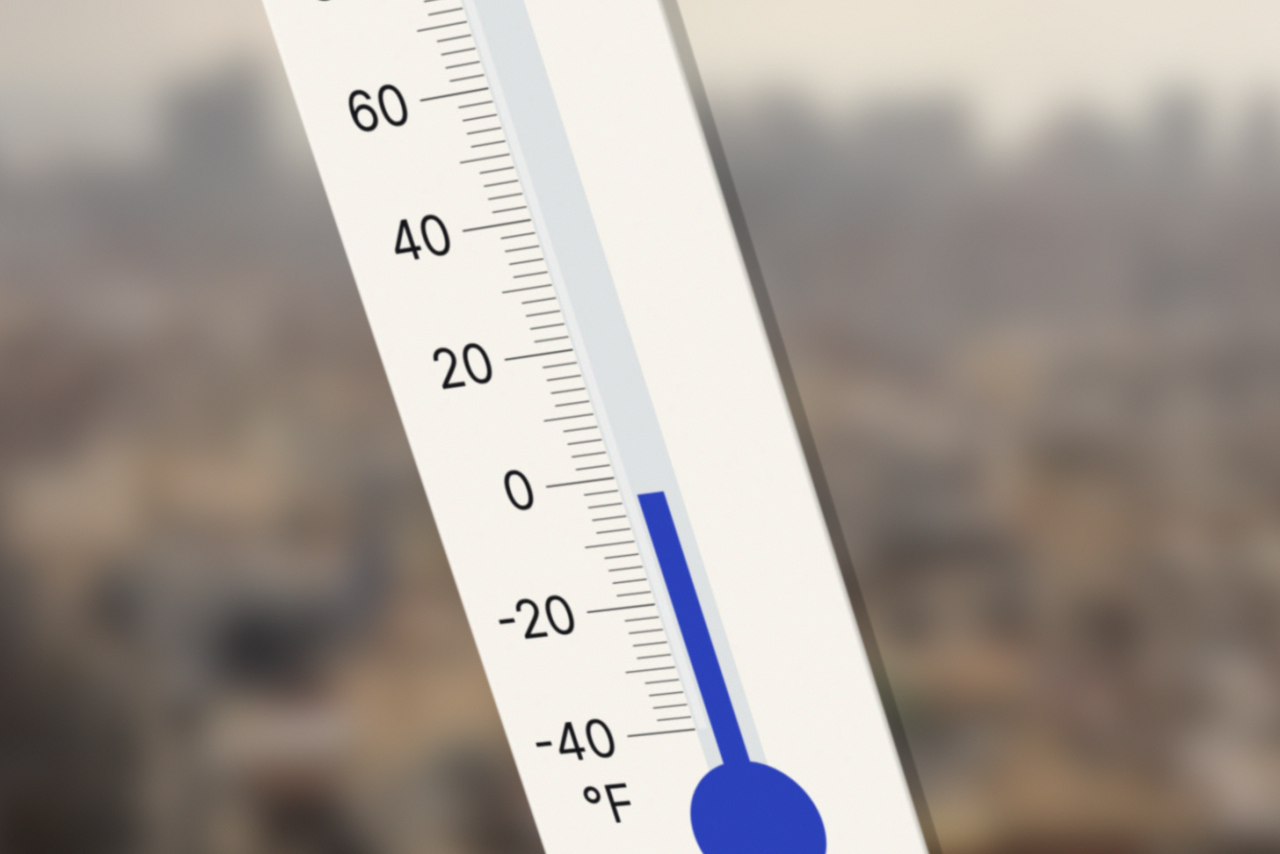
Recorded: -3 °F
